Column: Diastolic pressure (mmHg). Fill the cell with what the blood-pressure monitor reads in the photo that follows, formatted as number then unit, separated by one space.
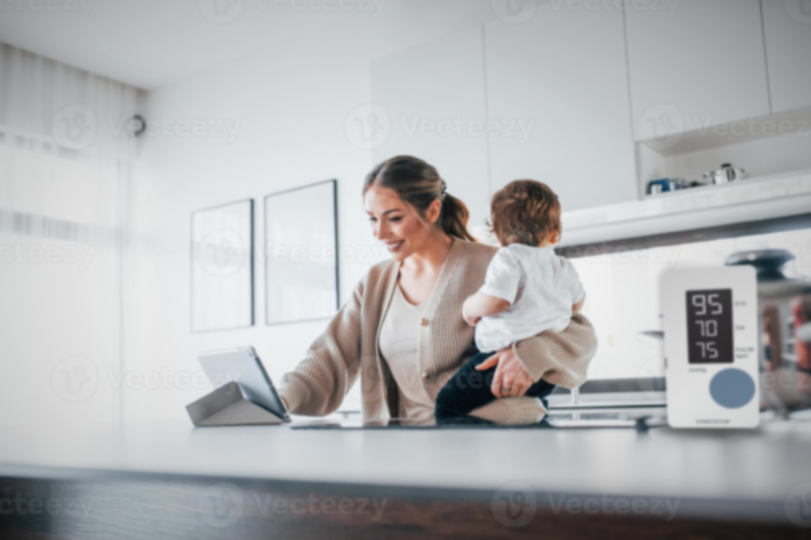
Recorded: 70 mmHg
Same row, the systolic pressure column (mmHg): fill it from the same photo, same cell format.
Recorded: 95 mmHg
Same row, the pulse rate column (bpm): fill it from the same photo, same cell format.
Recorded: 75 bpm
